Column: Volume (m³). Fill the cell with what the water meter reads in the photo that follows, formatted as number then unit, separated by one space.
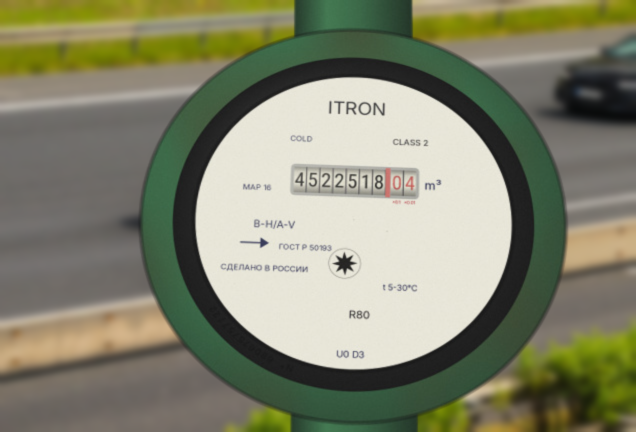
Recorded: 4522518.04 m³
